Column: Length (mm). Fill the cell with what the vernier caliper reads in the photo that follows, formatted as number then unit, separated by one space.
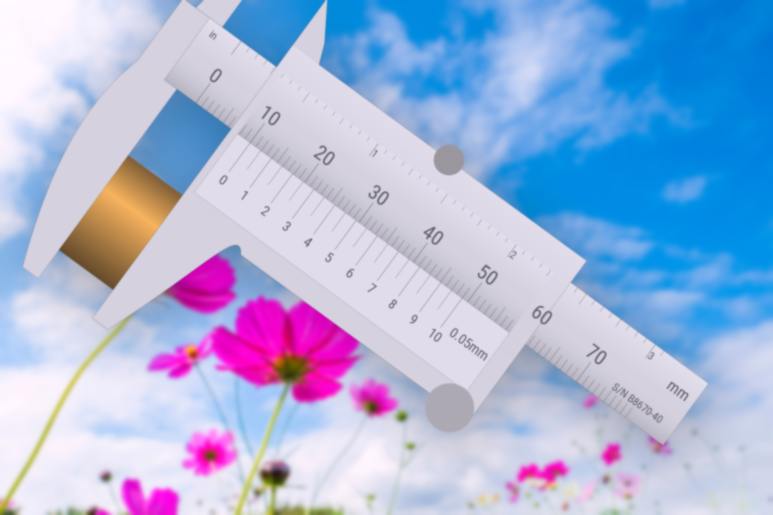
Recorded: 10.0 mm
